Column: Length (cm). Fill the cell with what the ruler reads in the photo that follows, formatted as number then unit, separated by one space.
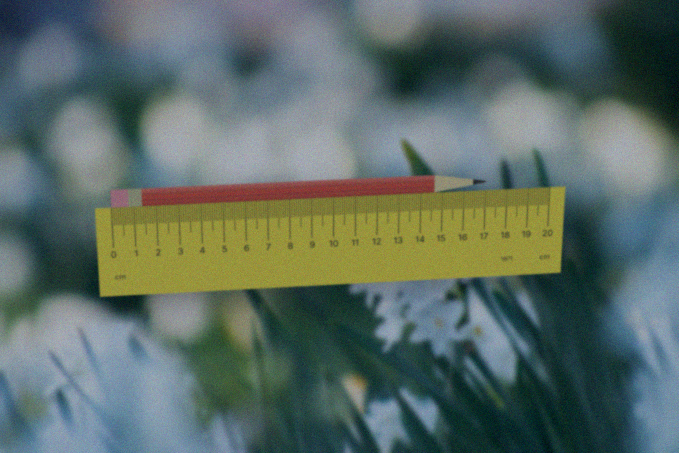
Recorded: 17 cm
